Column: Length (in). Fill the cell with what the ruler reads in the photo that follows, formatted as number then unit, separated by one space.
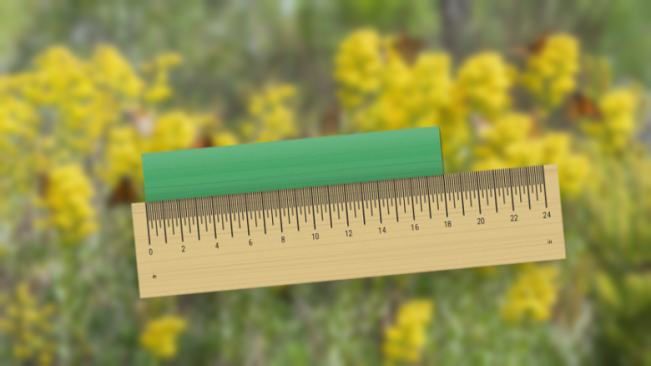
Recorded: 18 in
